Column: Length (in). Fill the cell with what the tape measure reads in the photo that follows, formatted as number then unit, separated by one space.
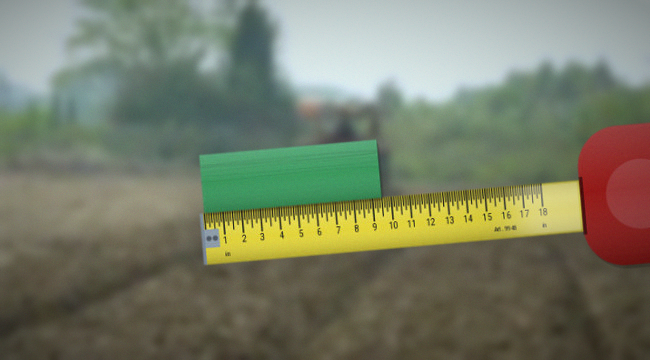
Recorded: 9.5 in
